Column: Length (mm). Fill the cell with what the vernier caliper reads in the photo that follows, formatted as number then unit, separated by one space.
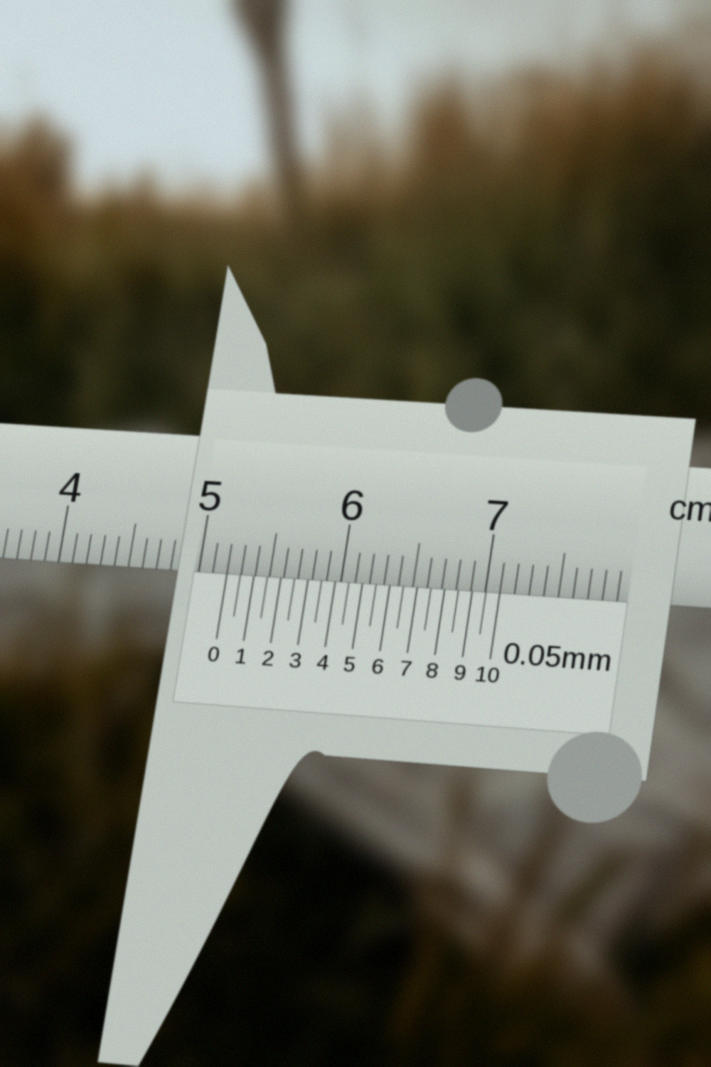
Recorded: 52.0 mm
